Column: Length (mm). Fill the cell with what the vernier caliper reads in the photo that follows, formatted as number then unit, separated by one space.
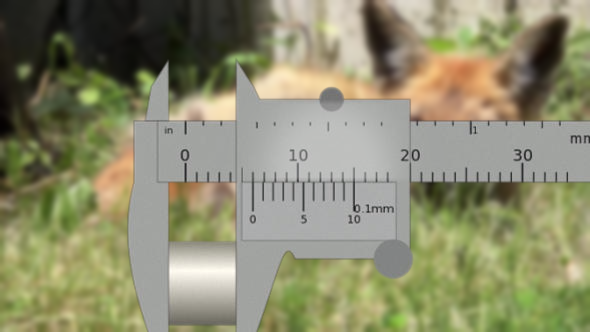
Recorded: 6.0 mm
